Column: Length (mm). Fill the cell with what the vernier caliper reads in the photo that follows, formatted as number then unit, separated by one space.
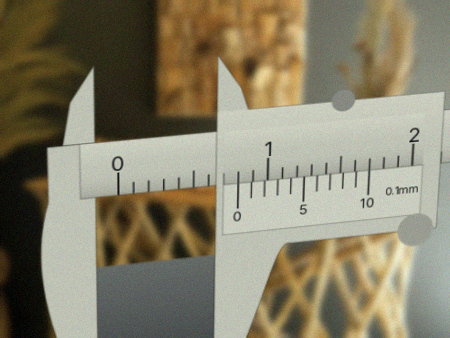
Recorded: 8.0 mm
